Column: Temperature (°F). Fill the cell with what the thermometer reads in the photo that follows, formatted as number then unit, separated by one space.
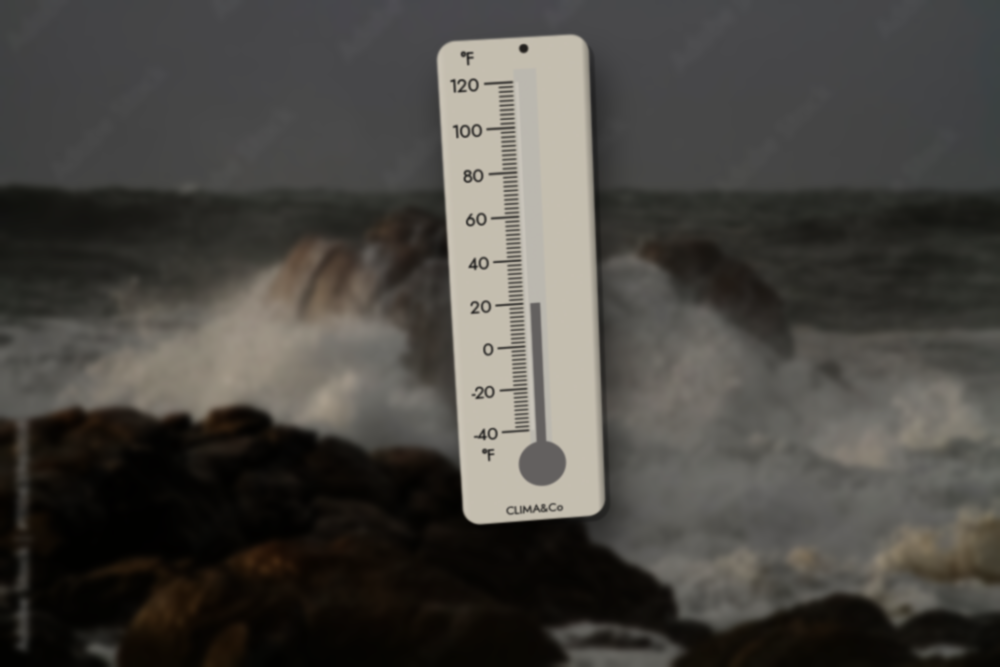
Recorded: 20 °F
